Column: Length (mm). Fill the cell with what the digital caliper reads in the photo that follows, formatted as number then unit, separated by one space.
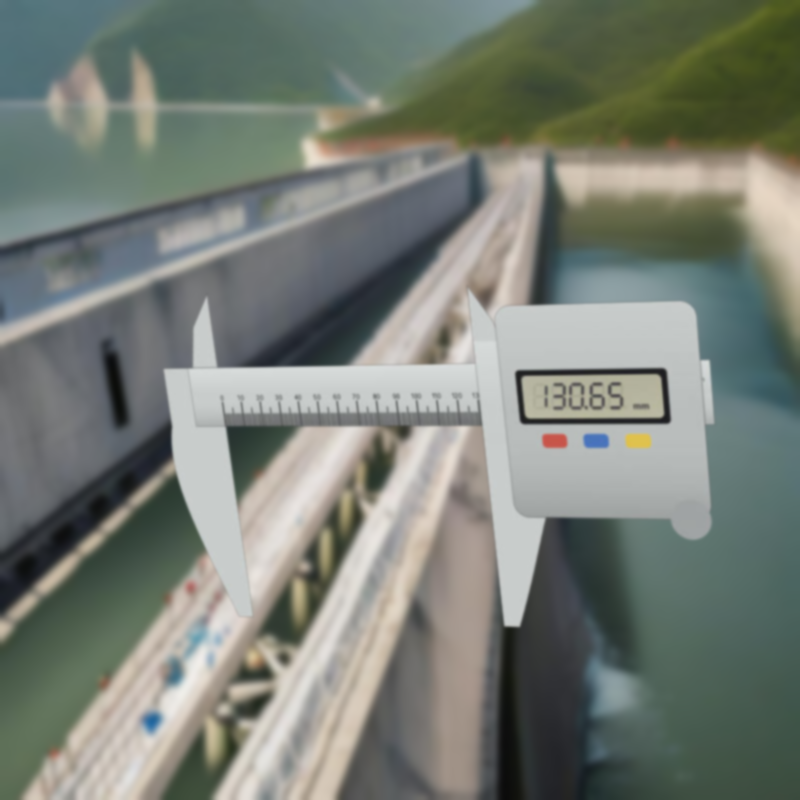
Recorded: 130.65 mm
